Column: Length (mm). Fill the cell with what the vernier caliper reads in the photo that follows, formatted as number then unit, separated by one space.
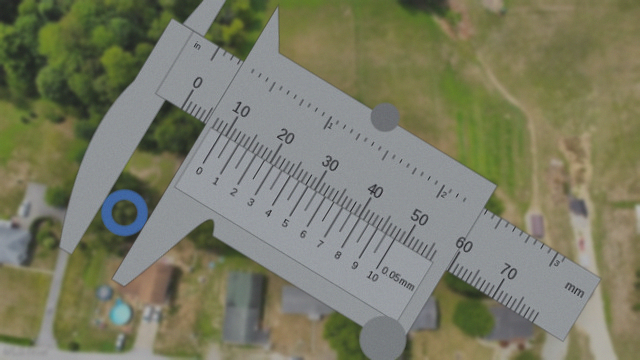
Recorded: 9.0 mm
